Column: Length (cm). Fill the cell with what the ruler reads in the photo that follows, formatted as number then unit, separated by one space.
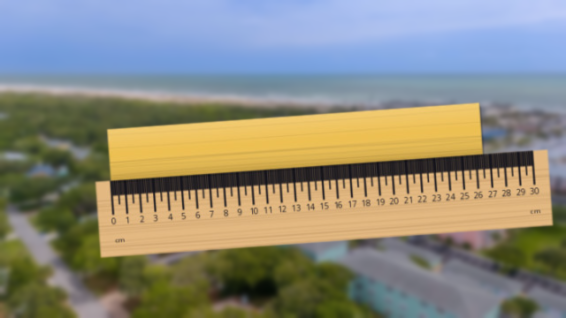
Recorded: 26.5 cm
